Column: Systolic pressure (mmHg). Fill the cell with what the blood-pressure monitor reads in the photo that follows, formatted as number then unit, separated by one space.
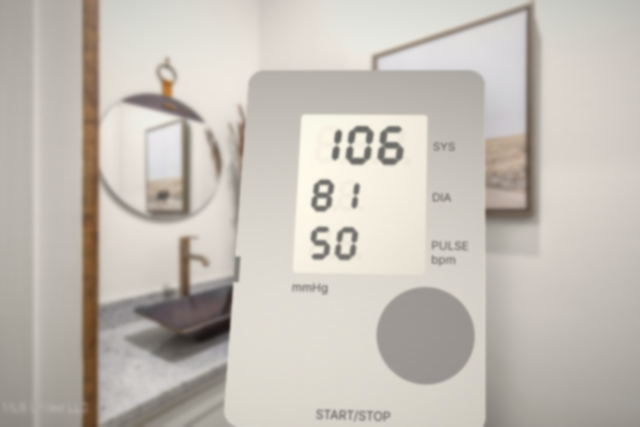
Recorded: 106 mmHg
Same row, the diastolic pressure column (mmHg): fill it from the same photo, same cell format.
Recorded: 81 mmHg
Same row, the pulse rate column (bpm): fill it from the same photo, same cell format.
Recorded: 50 bpm
